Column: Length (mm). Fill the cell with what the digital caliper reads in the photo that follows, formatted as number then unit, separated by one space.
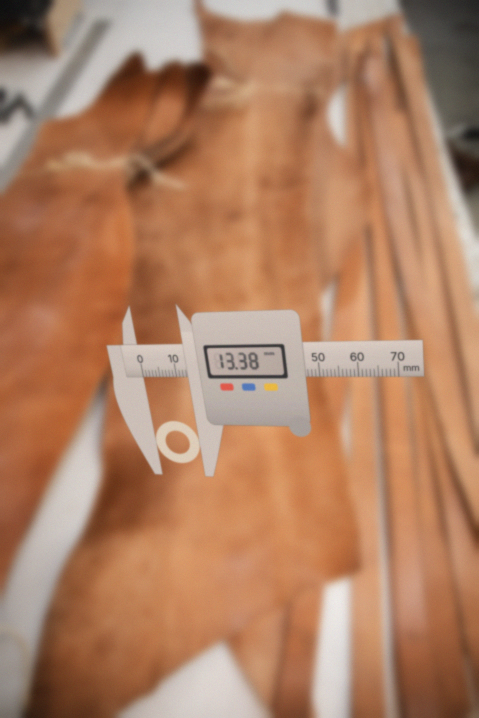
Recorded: 13.38 mm
